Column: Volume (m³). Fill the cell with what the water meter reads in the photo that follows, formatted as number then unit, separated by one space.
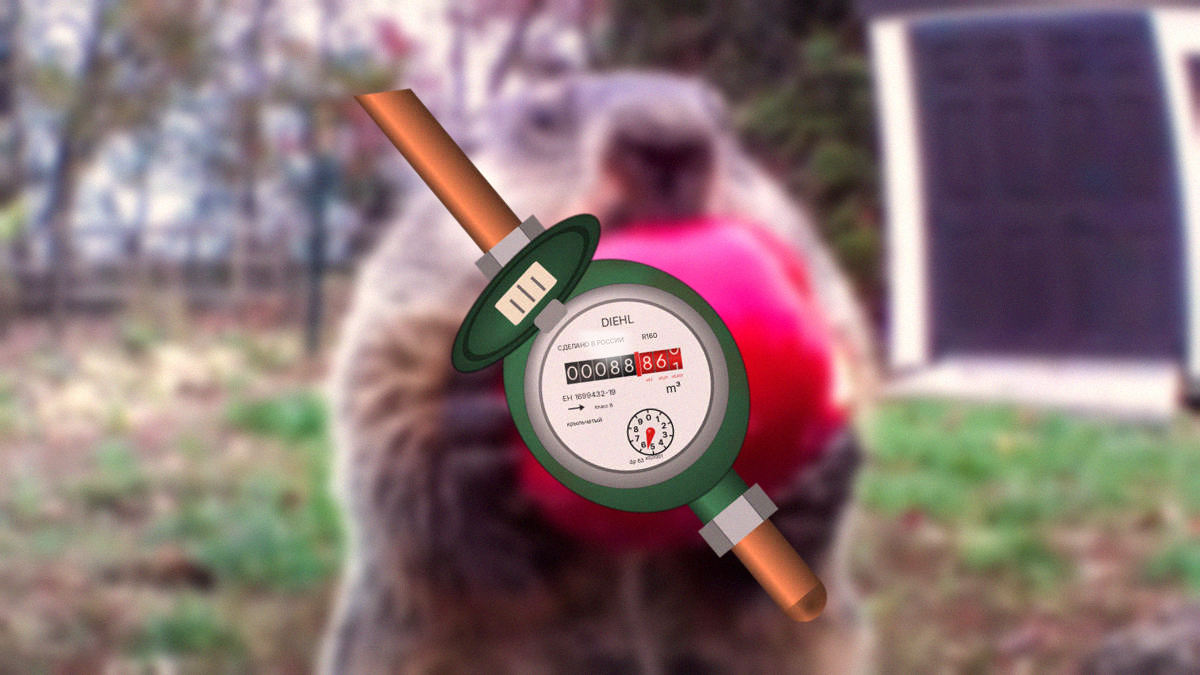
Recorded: 88.8605 m³
